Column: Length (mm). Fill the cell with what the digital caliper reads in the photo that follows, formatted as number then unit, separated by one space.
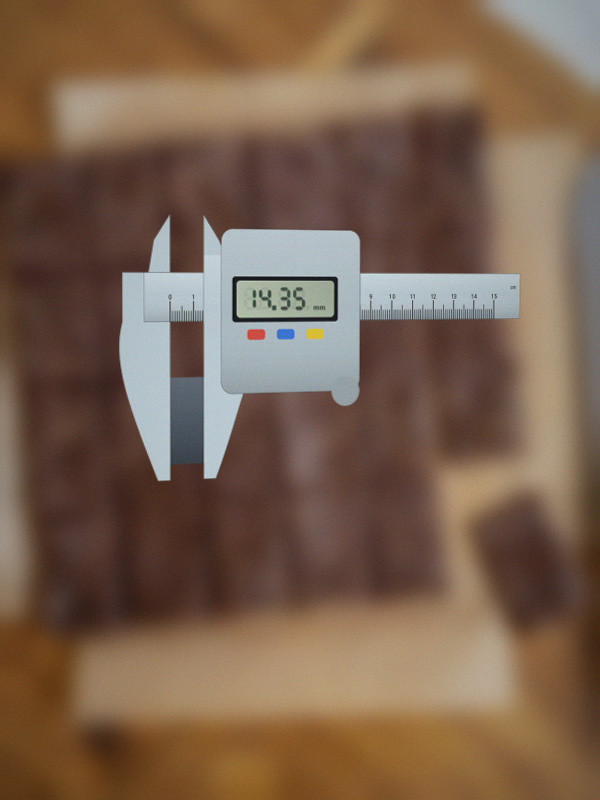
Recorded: 14.35 mm
